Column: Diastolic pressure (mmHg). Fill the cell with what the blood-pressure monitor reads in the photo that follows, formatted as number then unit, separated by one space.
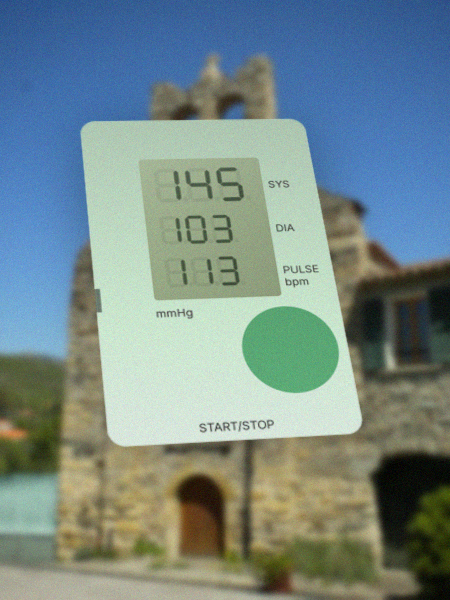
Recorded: 103 mmHg
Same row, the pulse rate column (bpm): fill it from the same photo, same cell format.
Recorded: 113 bpm
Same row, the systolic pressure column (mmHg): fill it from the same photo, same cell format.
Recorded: 145 mmHg
